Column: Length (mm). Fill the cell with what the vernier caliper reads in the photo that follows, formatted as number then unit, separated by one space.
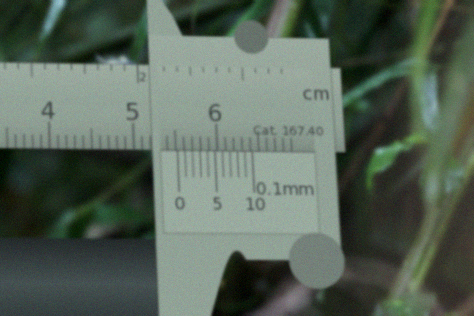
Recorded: 55.2 mm
